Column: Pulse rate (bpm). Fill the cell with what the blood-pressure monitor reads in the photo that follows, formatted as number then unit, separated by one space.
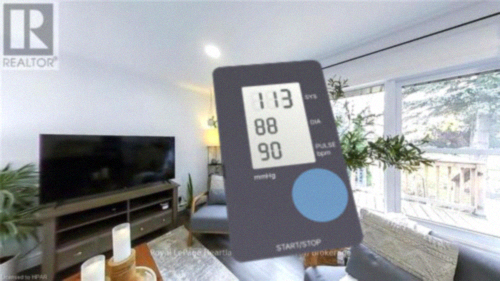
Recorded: 90 bpm
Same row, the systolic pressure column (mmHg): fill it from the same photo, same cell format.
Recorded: 113 mmHg
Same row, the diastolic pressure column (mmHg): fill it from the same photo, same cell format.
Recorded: 88 mmHg
